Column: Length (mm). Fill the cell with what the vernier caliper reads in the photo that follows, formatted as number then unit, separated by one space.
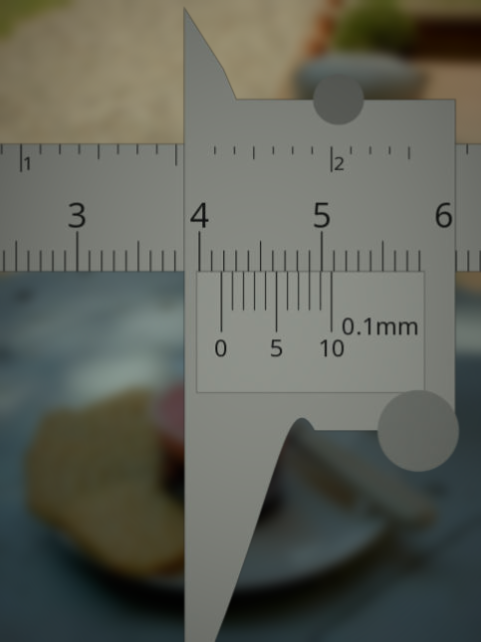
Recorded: 41.8 mm
